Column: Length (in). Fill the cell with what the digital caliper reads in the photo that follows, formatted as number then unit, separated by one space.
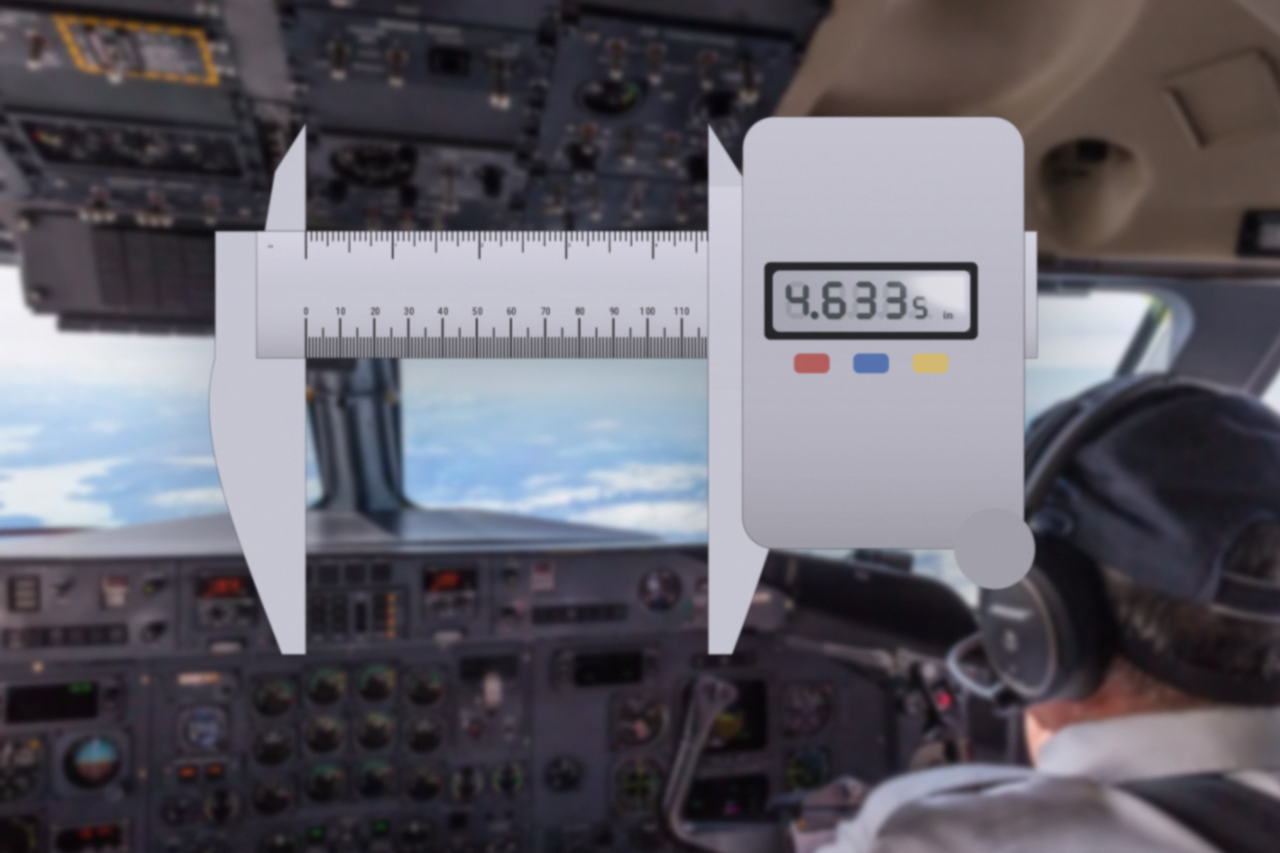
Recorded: 4.6335 in
